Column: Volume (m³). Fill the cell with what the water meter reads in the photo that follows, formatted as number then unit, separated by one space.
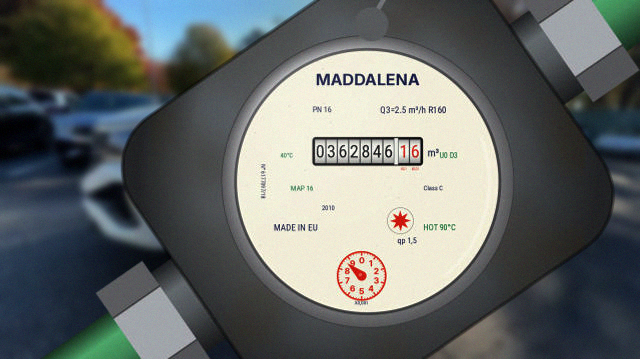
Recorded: 362846.168 m³
